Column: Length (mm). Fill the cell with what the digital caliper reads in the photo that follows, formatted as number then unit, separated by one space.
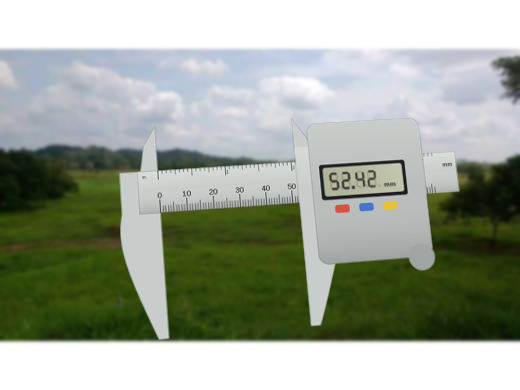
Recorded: 52.42 mm
